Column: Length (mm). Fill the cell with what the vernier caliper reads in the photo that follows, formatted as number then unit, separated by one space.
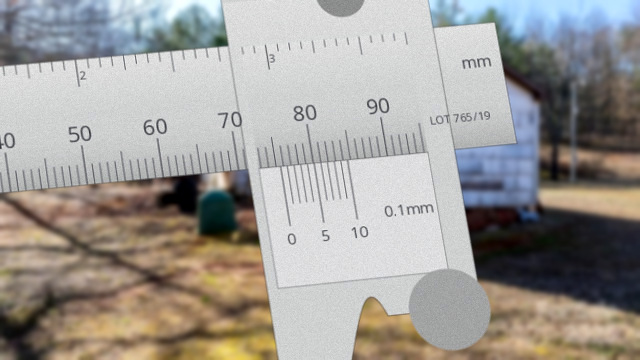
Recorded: 75.6 mm
